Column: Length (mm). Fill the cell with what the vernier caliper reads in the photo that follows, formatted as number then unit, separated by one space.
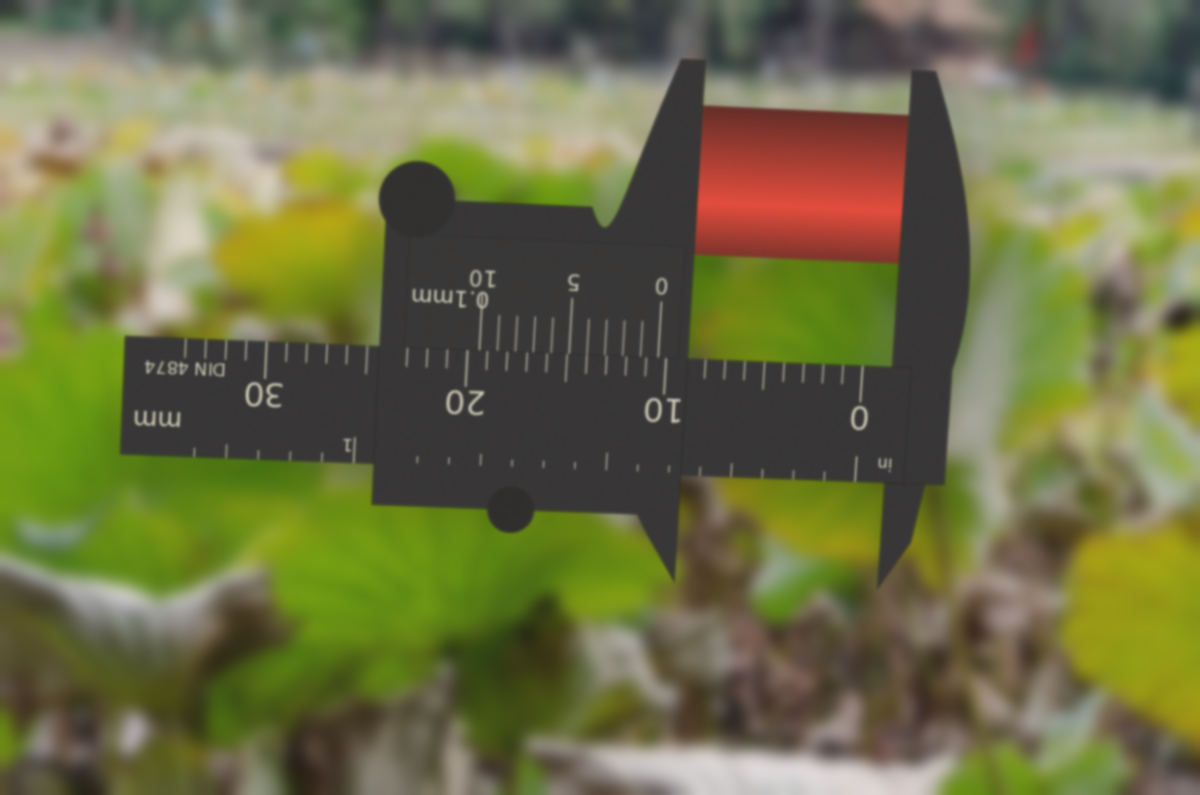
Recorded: 10.4 mm
